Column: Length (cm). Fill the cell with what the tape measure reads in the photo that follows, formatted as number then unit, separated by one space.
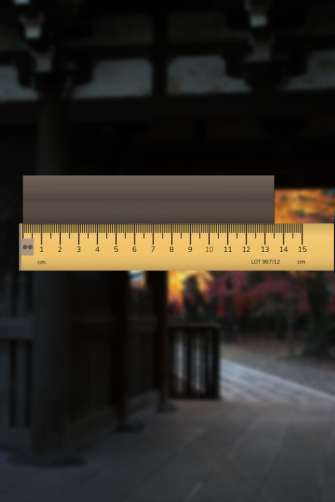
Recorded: 13.5 cm
